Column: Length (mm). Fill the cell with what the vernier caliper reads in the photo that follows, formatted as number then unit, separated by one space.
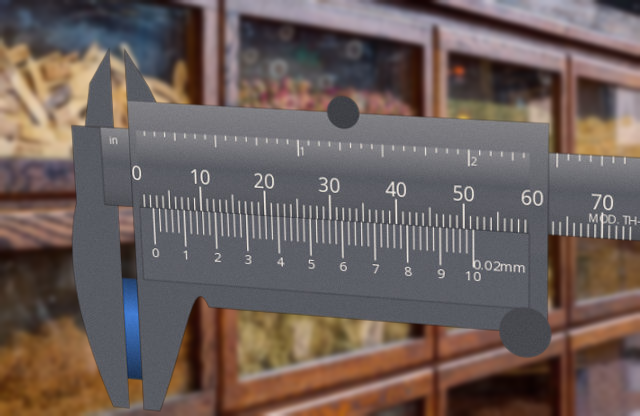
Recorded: 2.4 mm
